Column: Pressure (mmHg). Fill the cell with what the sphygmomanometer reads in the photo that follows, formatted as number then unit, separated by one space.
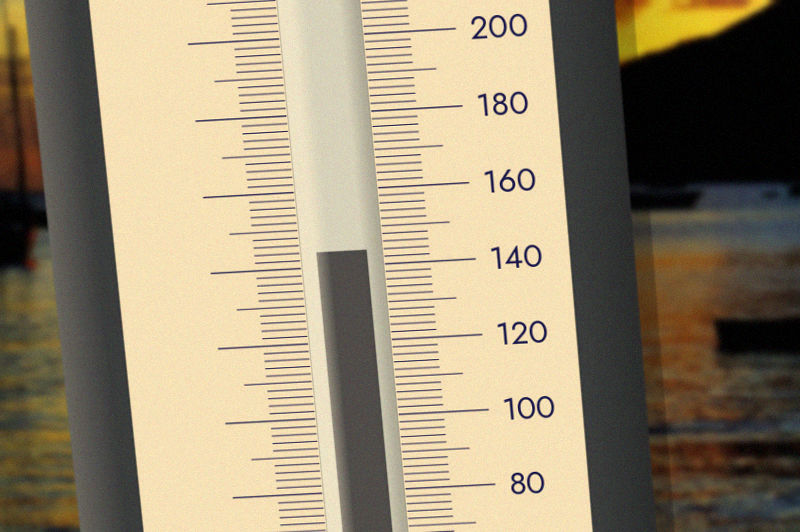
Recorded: 144 mmHg
